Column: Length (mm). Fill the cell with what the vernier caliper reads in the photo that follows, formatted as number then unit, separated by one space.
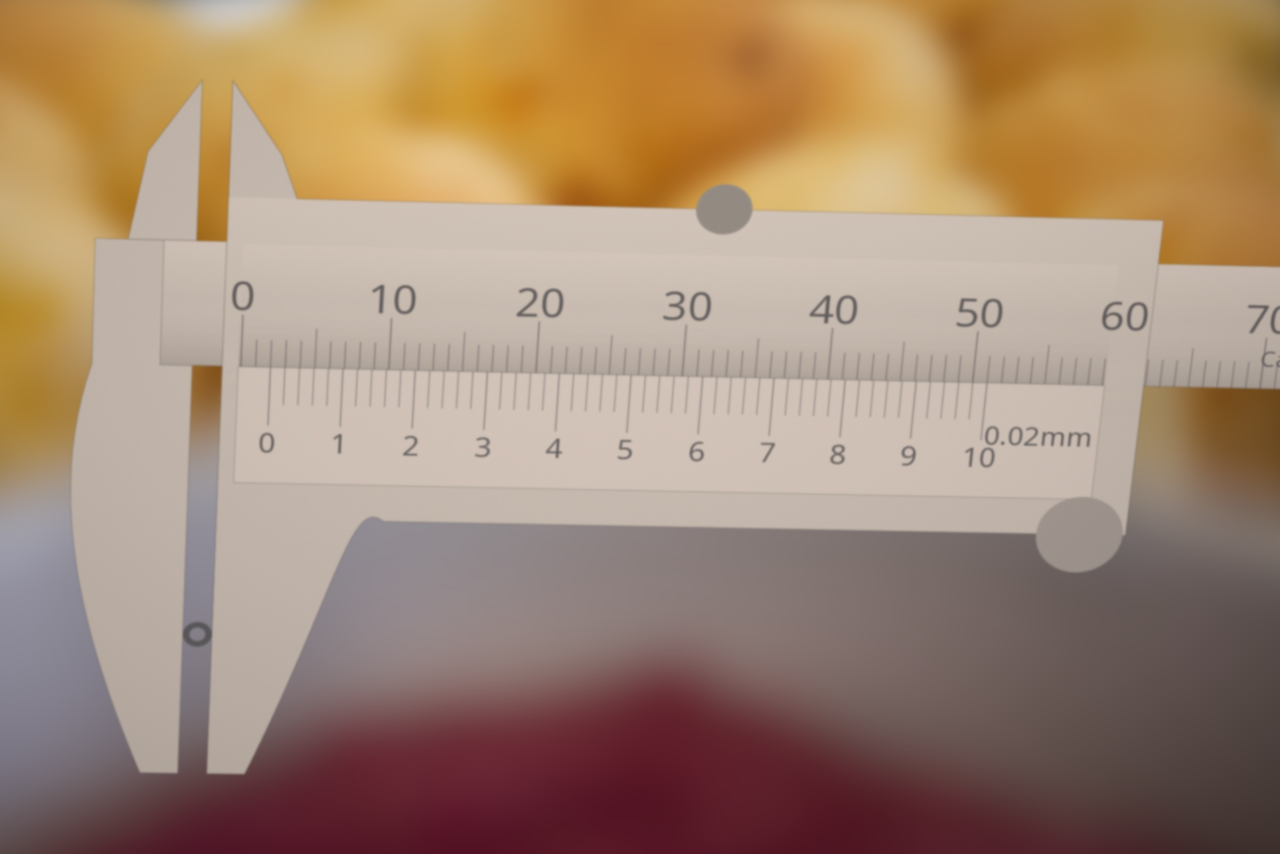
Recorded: 2.0 mm
